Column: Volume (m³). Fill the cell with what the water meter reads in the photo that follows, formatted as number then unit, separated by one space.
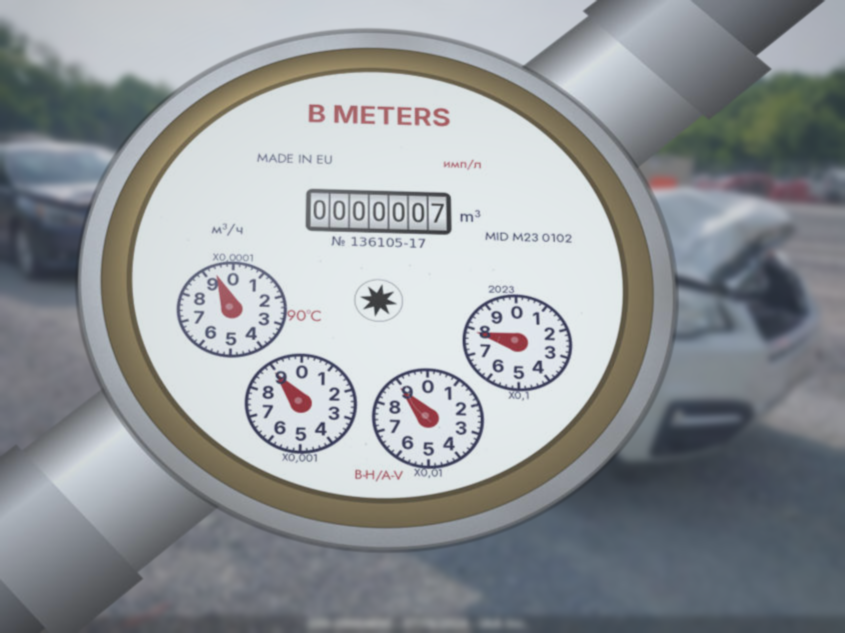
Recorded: 7.7889 m³
